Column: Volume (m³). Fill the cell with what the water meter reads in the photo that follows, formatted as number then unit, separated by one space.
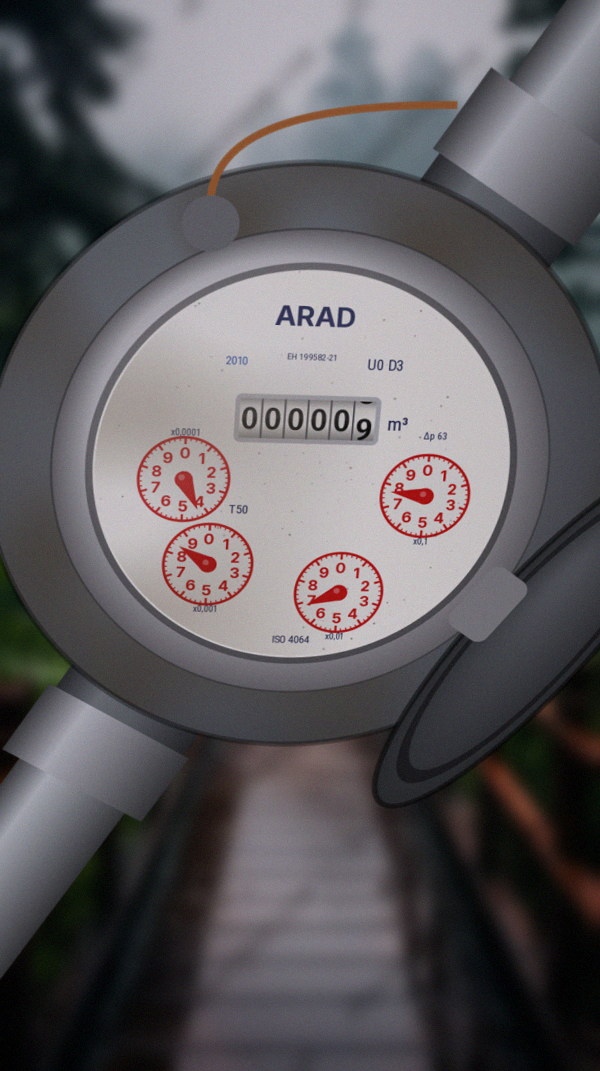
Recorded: 8.7684 m³
